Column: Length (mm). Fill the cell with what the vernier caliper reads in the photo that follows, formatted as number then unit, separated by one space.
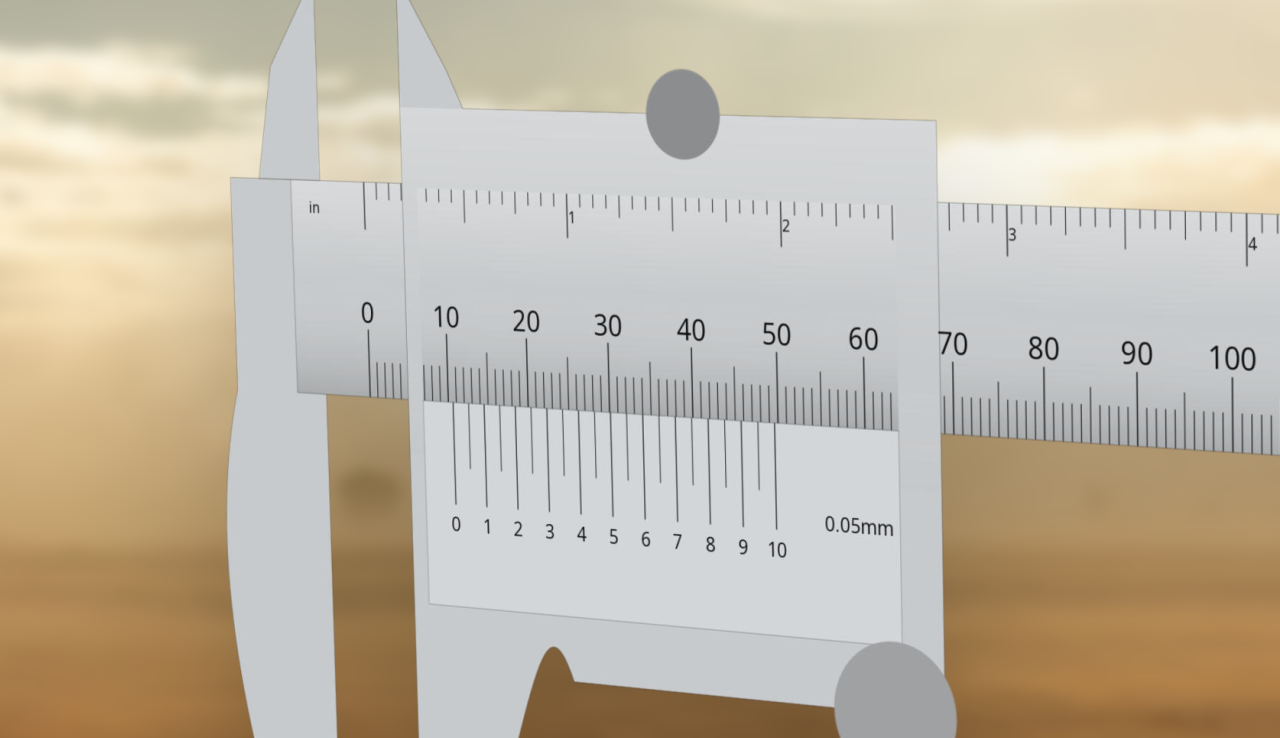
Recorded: 10.6 mm
